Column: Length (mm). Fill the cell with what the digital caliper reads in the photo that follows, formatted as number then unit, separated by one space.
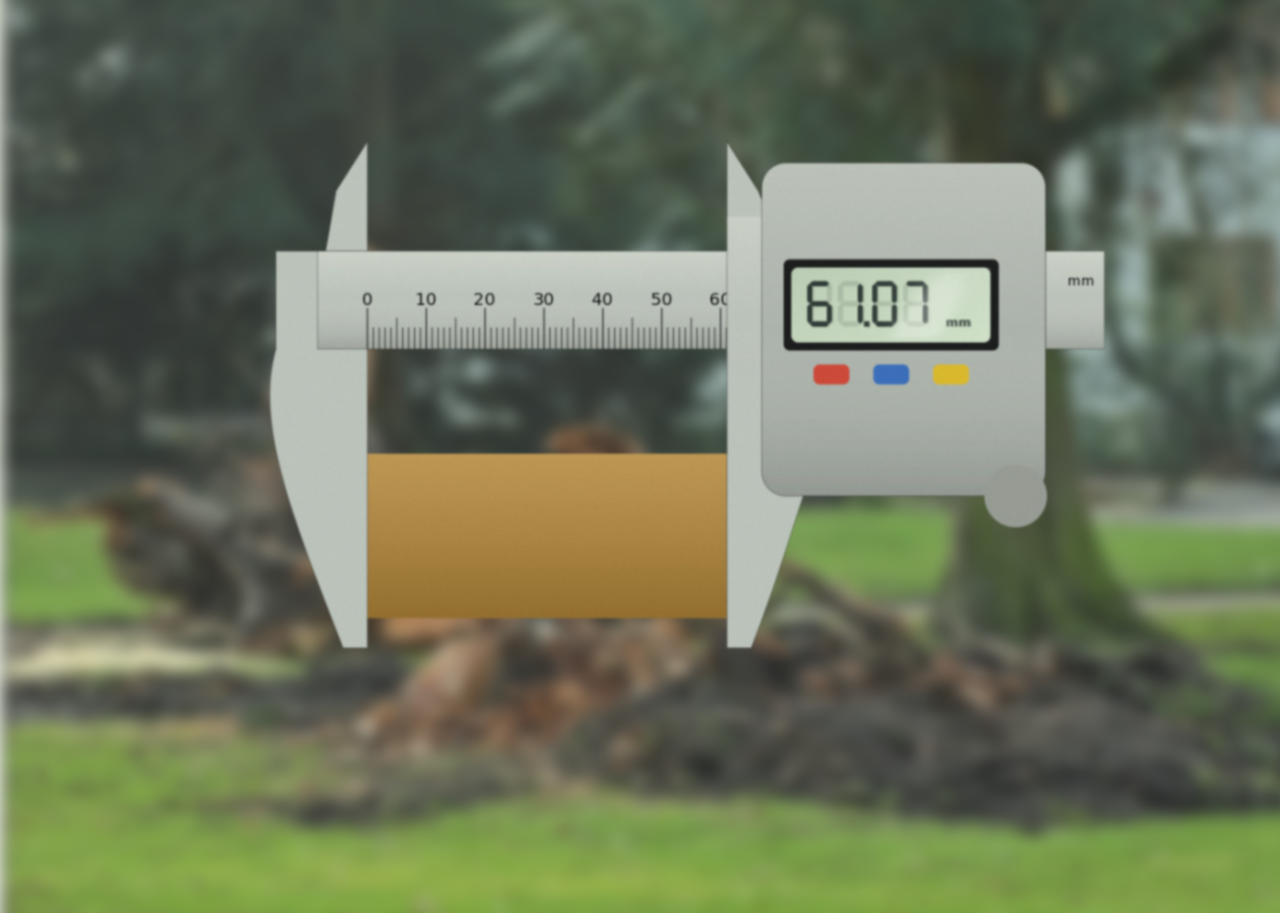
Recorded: 61.07 mm
